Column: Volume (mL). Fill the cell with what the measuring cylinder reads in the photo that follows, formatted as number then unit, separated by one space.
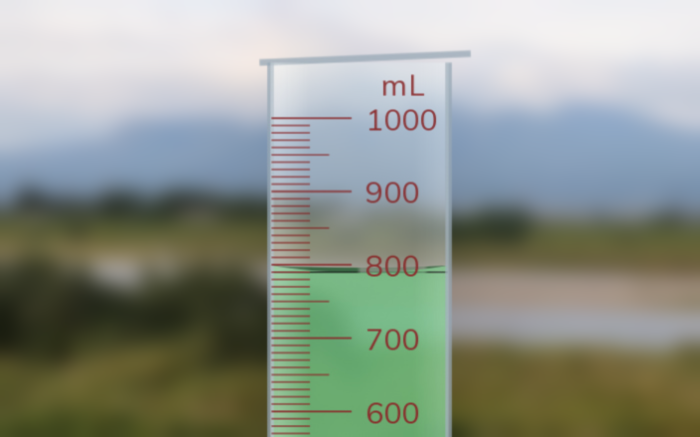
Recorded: 790 mL
